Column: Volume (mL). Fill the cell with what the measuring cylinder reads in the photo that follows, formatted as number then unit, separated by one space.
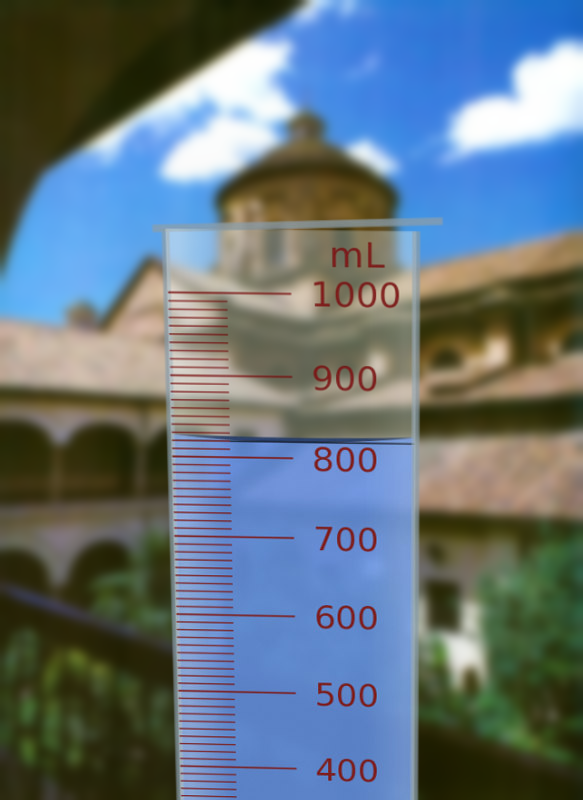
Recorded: 820 mL
